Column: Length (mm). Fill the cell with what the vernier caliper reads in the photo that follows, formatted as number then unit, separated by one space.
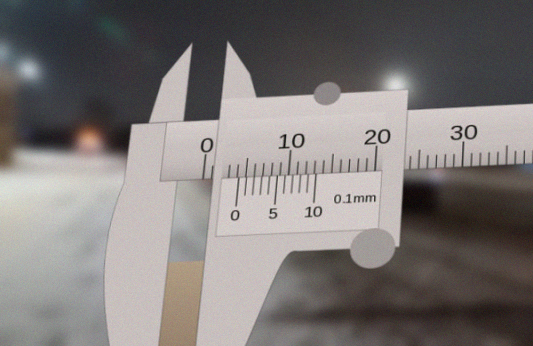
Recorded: 4.2 mm
